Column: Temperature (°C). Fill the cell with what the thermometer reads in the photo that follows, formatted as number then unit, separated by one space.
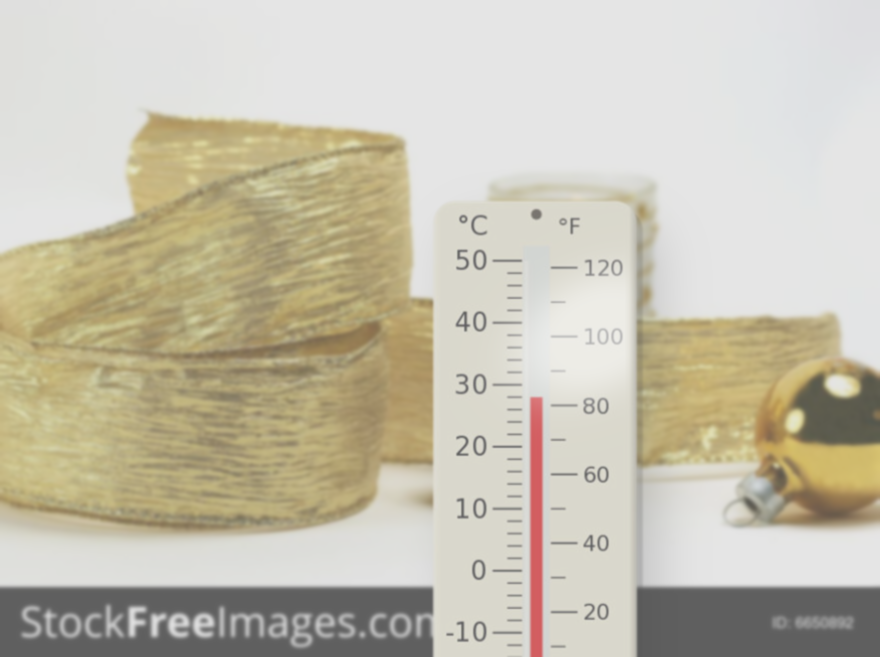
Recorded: 28 °C
